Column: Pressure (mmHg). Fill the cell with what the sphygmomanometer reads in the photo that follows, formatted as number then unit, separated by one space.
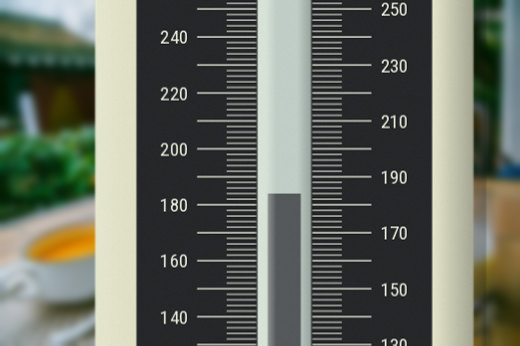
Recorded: 184 mmHg
